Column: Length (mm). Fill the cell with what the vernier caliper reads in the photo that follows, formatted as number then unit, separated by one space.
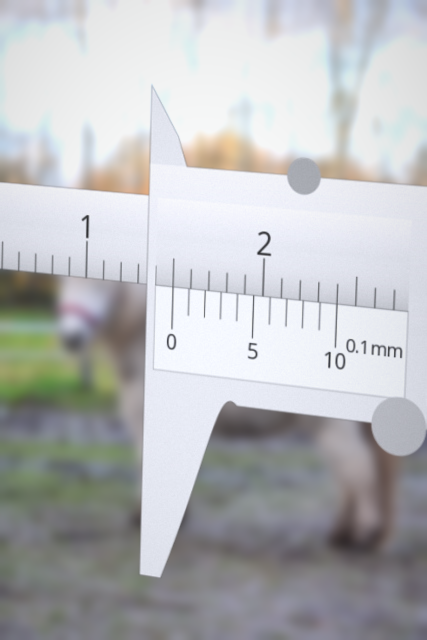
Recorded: 15.0 mm
